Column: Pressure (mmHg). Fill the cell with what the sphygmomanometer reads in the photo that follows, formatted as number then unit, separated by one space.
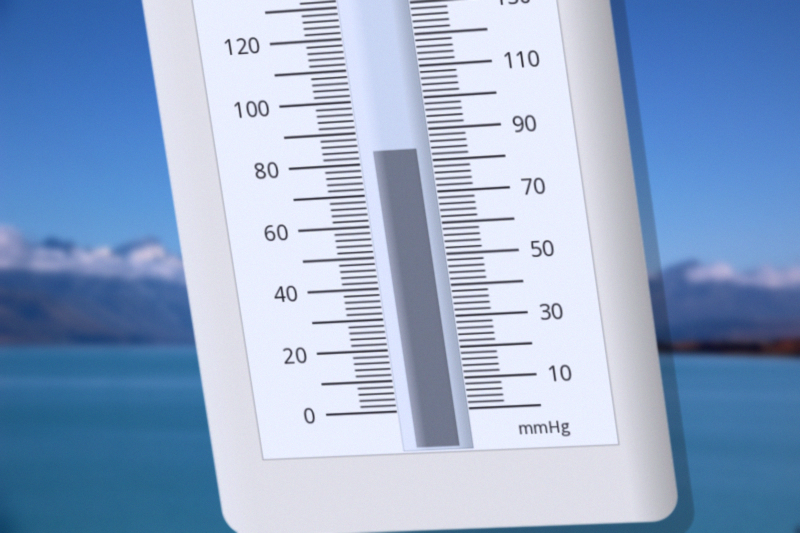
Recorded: 84 mmHg
